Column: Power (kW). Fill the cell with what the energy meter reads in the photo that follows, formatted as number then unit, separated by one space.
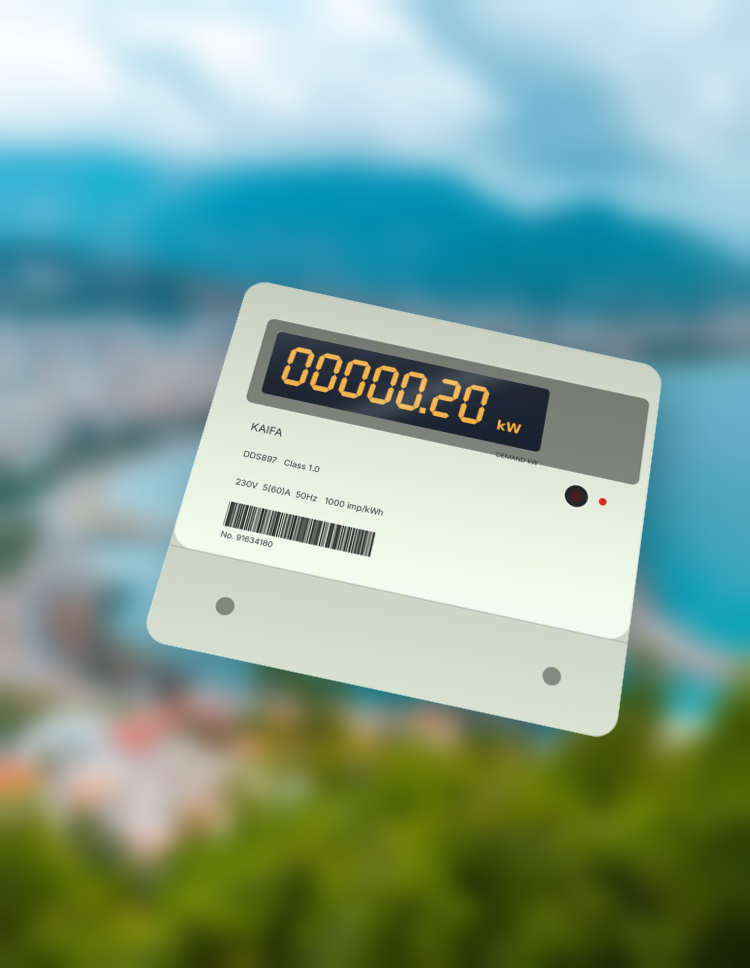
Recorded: 0.20 kW
